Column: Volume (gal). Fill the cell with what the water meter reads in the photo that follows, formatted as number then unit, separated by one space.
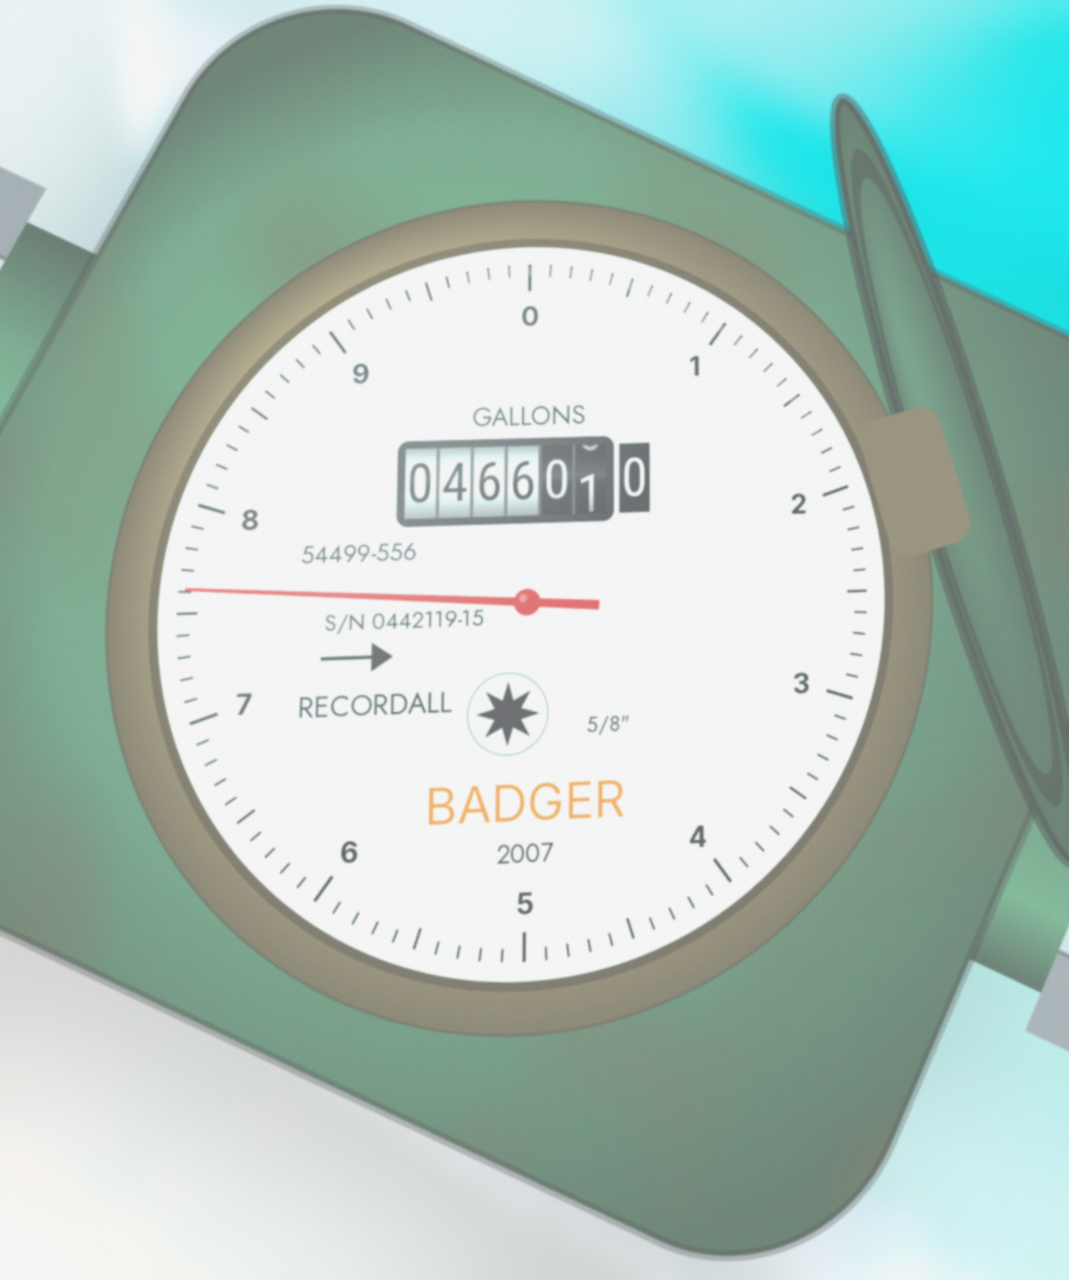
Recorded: 466007.6 gal
